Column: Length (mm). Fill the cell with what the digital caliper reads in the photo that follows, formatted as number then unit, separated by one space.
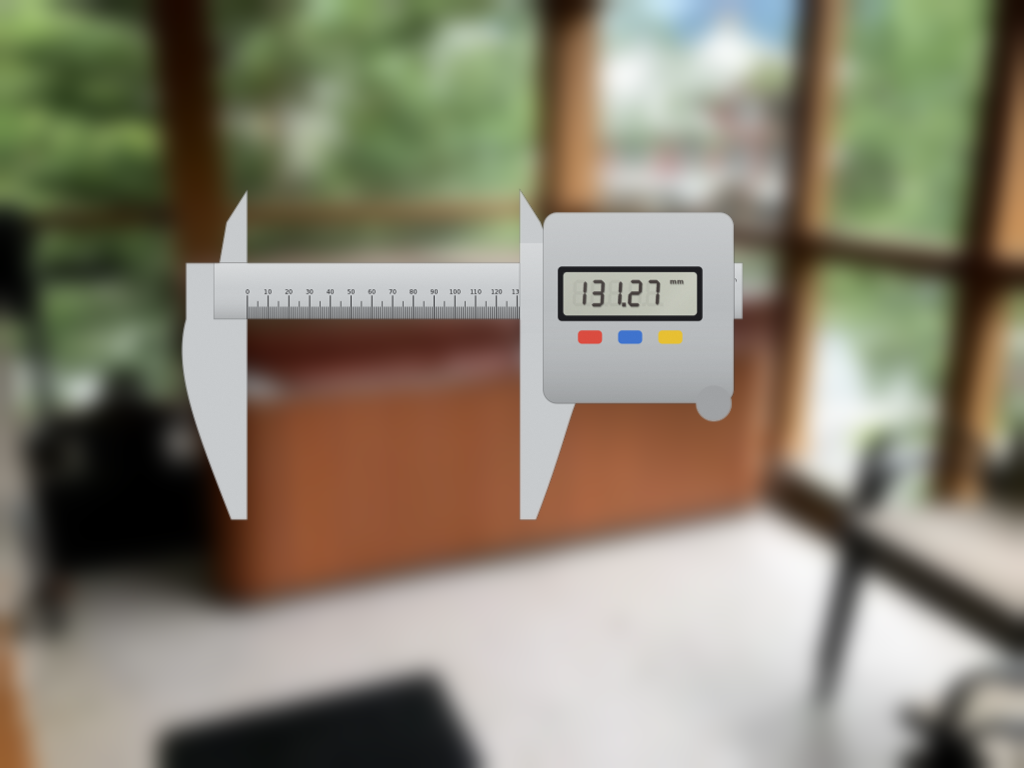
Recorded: 131.27 mm
